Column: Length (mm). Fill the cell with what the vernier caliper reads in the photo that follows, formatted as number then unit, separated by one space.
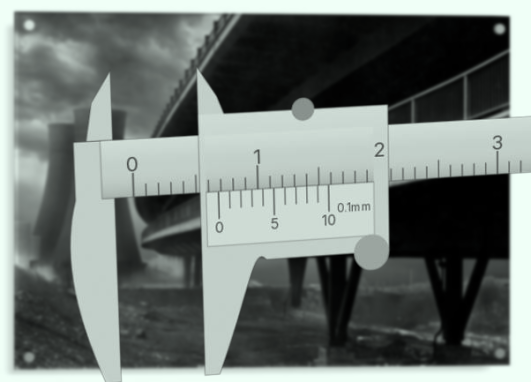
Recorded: 6.8 mm
